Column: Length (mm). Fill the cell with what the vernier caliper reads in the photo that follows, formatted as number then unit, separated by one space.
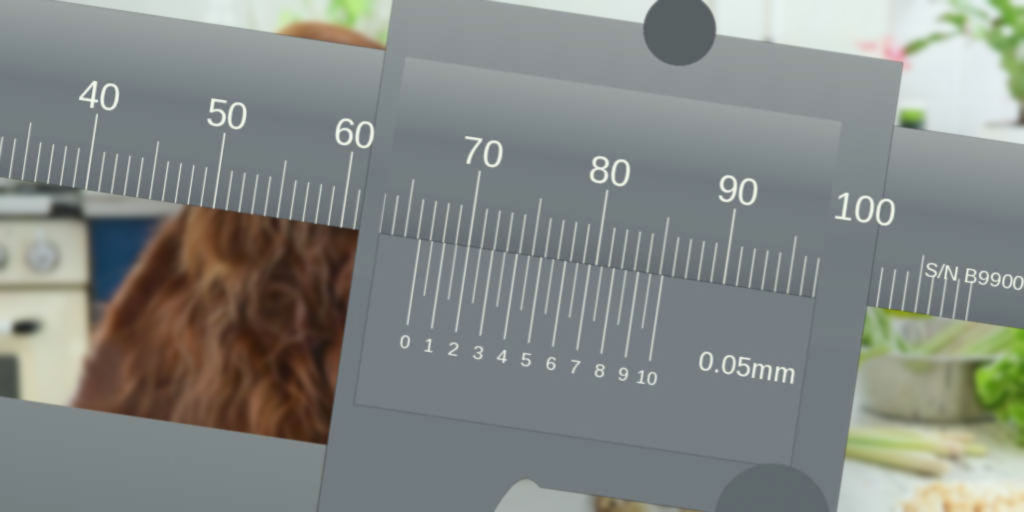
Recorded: 66.2 mm
